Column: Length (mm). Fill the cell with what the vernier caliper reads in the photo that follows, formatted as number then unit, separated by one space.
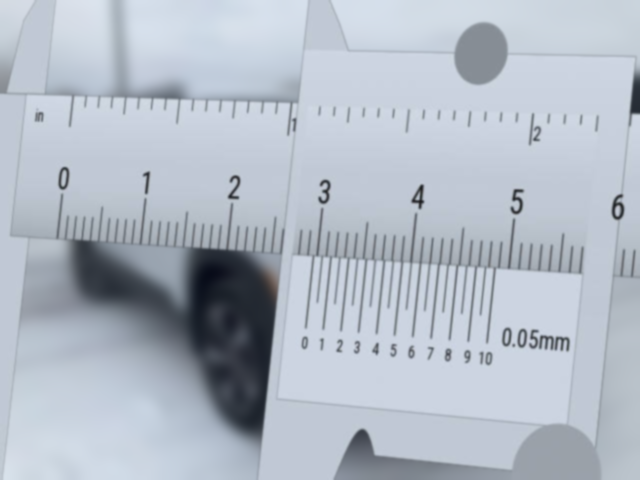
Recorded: 29.6 mm
